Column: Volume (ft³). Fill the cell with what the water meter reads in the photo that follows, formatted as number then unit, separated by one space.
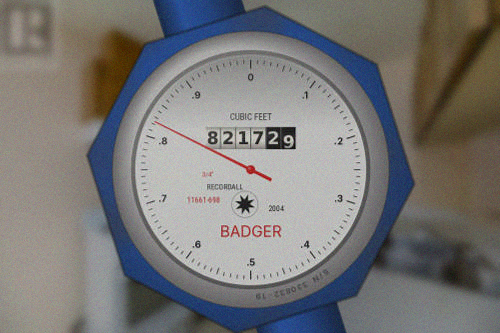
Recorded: 821728.82 ft³
